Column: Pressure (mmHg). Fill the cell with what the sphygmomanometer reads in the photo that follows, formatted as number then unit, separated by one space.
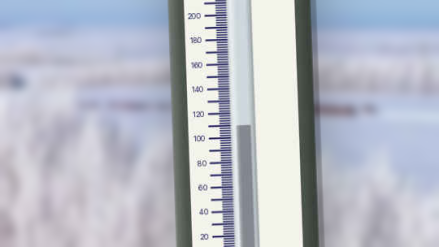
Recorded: 110 mmHg
